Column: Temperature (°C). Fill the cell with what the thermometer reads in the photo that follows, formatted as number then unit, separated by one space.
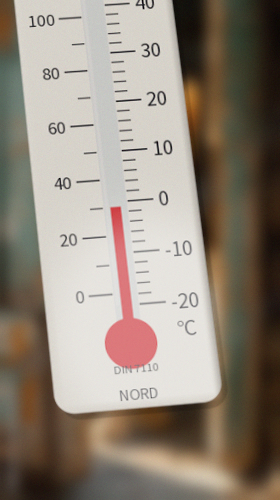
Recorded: -1 °C
